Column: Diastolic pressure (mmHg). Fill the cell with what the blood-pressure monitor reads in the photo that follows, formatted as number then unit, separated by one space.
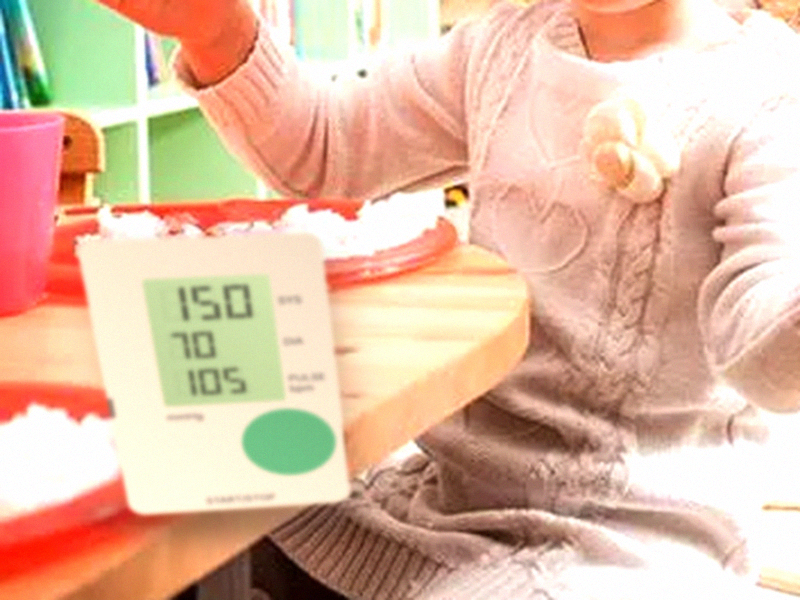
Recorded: 70 mmHg
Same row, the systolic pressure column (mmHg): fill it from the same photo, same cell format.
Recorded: 150 mmHg
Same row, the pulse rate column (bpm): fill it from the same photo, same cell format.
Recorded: 105 bpm
